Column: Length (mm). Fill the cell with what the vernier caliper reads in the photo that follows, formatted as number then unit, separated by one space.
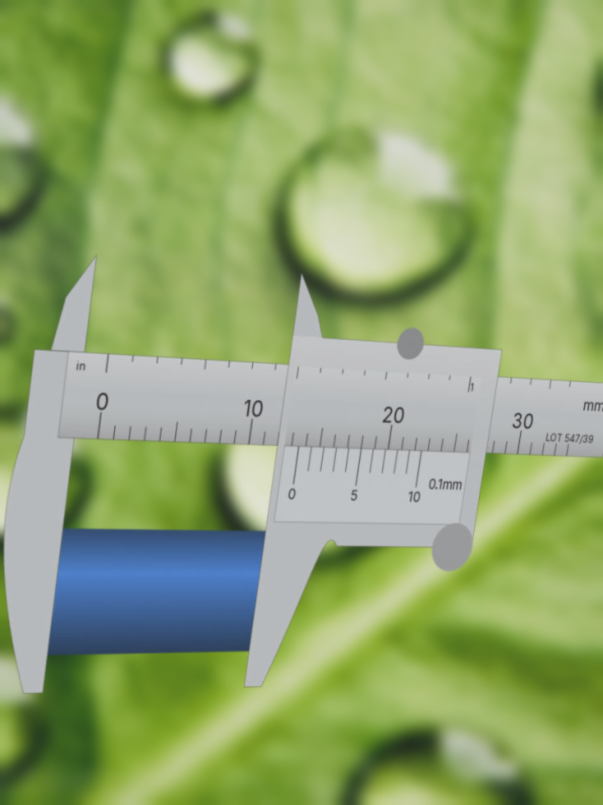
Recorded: 13.5 mm
